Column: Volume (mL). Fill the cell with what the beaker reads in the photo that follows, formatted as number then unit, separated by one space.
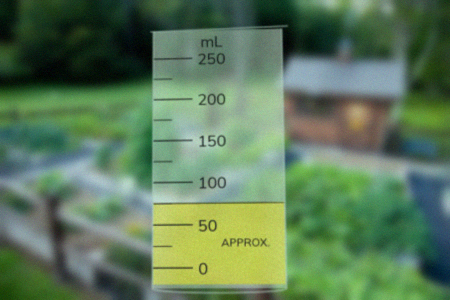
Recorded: 75 mL
